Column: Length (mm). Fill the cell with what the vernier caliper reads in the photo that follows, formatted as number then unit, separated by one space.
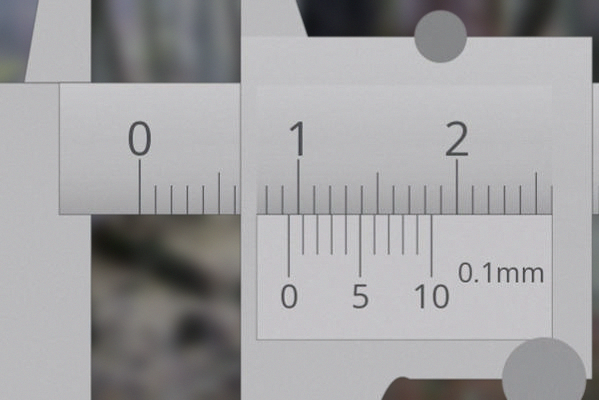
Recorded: 9.4 mm
